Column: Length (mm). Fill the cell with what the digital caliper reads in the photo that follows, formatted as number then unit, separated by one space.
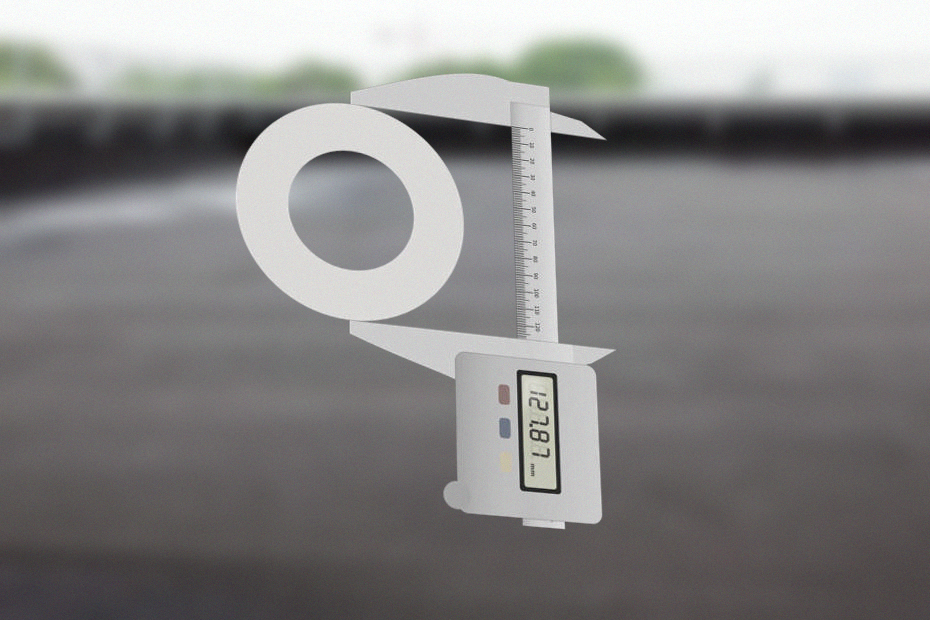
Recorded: 127.87 mm
